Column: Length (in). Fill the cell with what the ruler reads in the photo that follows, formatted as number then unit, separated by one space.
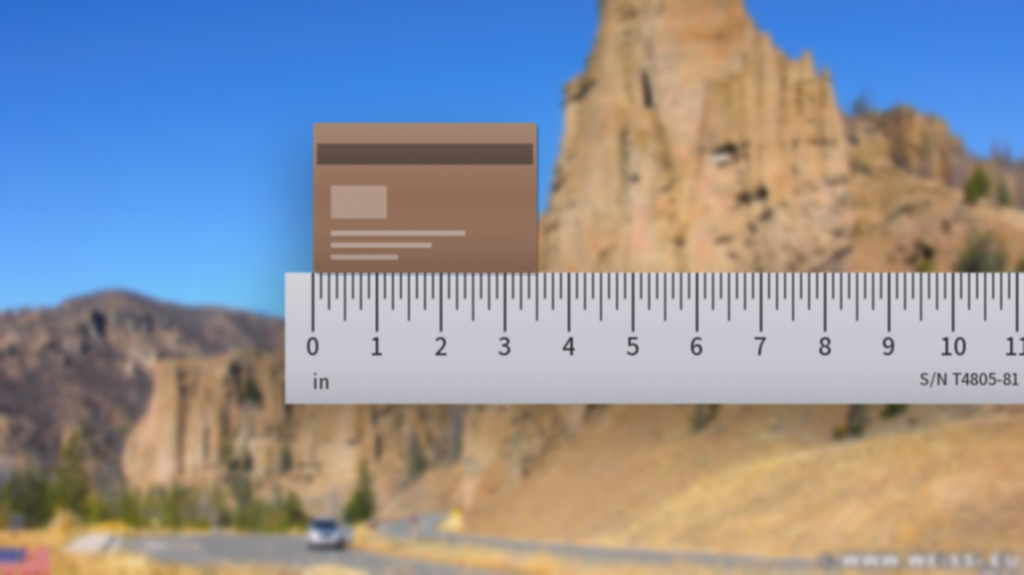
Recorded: 3.5 in
